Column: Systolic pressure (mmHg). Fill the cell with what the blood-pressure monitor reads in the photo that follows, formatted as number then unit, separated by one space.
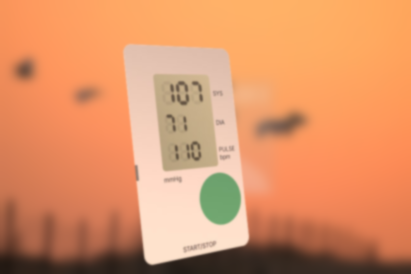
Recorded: 107 mmHg
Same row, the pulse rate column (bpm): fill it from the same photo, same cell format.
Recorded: 110 bpm
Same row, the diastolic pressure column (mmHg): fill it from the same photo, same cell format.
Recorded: 71 mmHg
